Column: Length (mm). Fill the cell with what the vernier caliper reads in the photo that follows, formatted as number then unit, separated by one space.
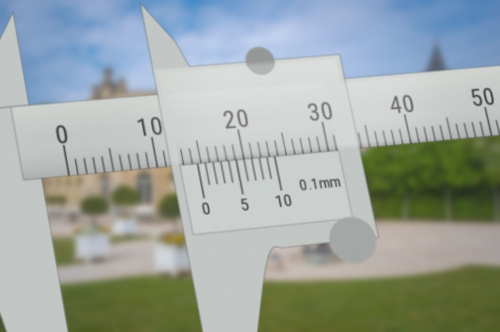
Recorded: 14.6 mm
